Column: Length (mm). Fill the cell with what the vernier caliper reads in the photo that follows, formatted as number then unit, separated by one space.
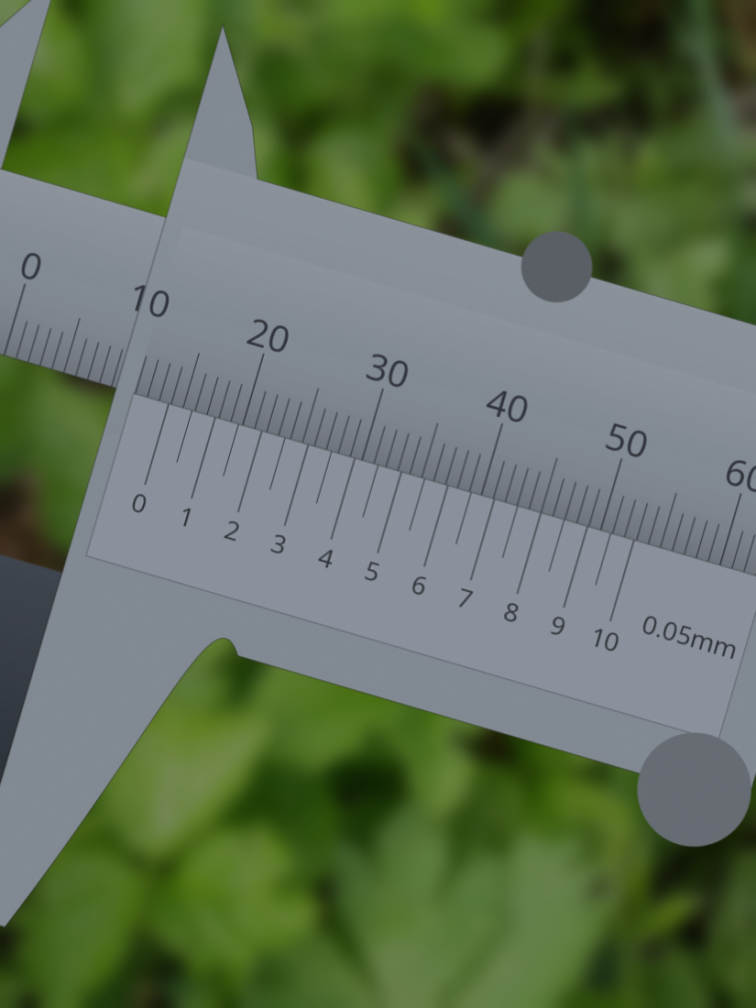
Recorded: 13.8 mm
